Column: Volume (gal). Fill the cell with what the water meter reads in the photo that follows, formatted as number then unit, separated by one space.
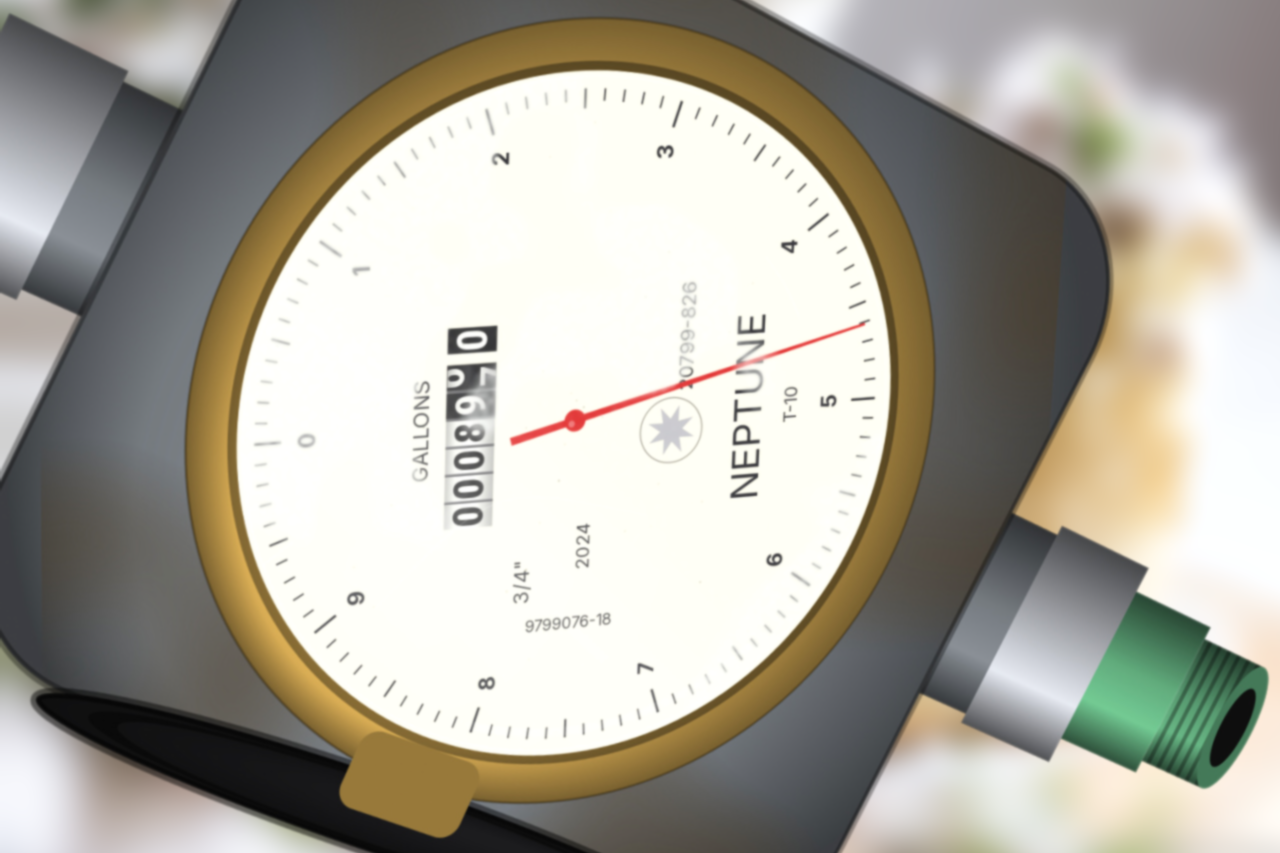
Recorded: 8964.6 gal
